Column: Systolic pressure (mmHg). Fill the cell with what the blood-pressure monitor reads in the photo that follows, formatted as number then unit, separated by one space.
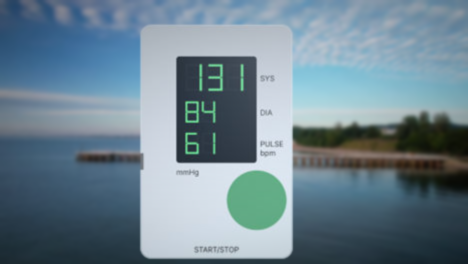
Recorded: 131 mmHg
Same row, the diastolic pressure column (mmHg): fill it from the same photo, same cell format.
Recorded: 84 mmHg
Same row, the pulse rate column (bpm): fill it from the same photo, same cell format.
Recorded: 61 bpm
